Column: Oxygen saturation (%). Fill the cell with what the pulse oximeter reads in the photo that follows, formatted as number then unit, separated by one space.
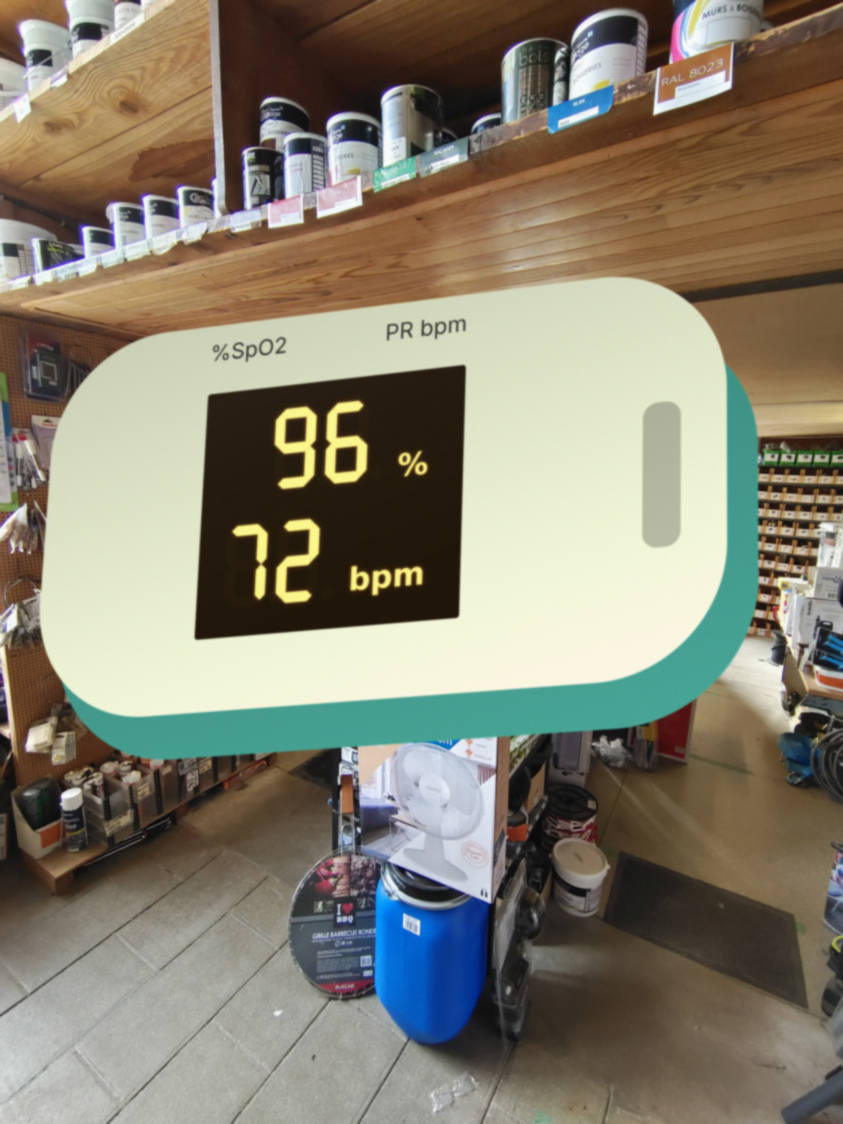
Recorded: 96 %
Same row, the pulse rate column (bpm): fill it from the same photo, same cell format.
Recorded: 72 bpm
